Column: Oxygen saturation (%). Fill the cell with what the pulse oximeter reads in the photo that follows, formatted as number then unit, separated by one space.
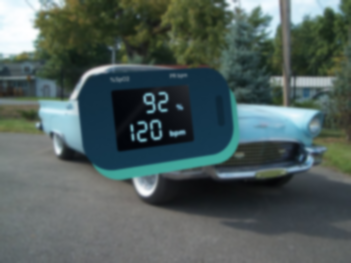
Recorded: 92 %
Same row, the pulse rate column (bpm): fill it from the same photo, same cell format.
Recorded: 120 bpm
